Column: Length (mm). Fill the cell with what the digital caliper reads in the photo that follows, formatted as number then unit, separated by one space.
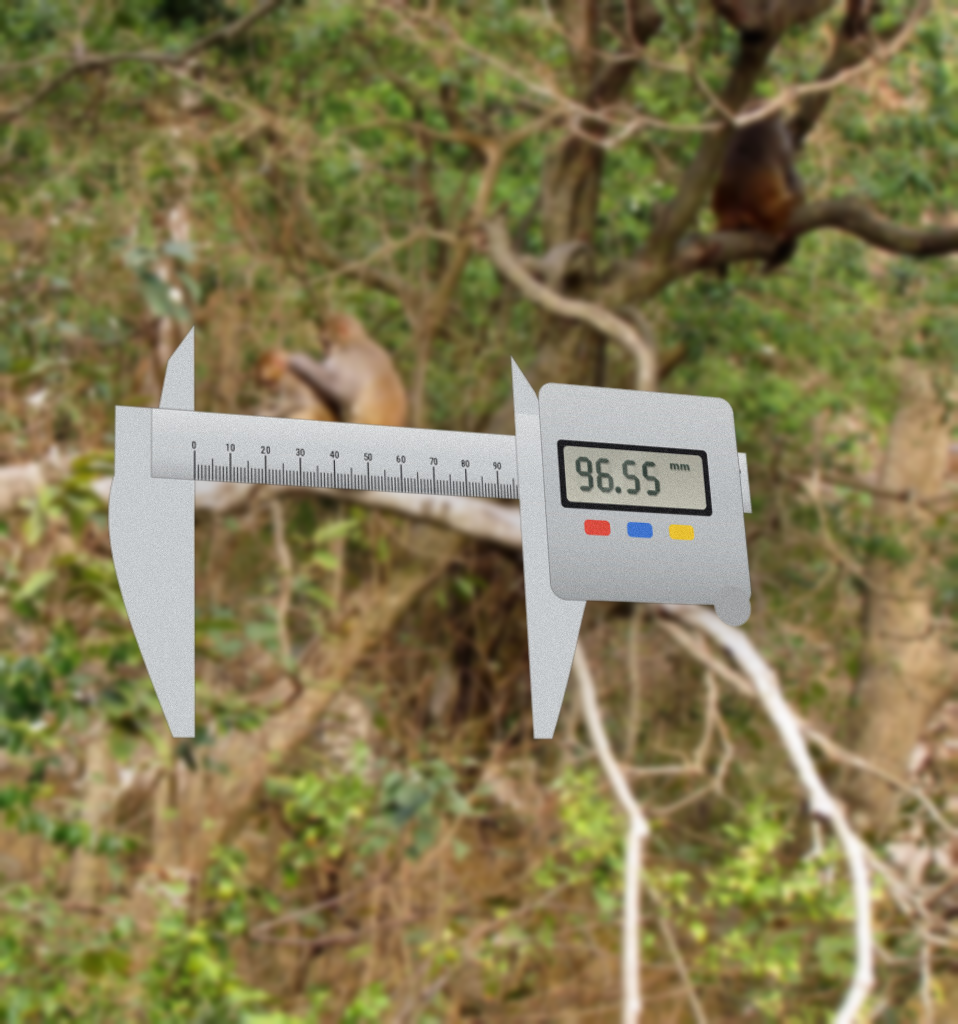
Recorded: 96.55 mm
